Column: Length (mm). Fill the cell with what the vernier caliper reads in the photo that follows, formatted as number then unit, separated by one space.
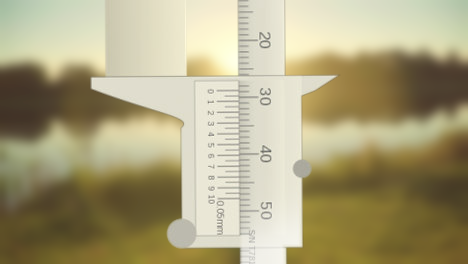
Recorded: 28.8 mm
